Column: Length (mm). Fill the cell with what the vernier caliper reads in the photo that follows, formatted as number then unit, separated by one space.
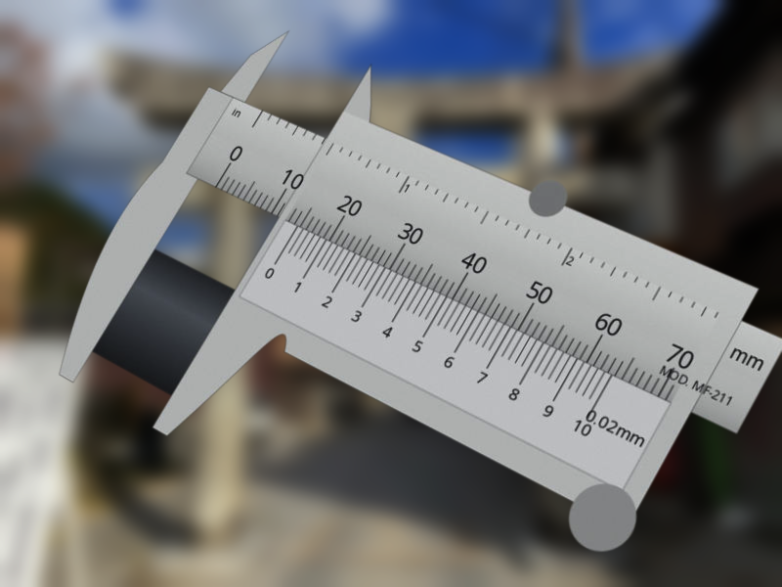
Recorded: 14.6 mm
